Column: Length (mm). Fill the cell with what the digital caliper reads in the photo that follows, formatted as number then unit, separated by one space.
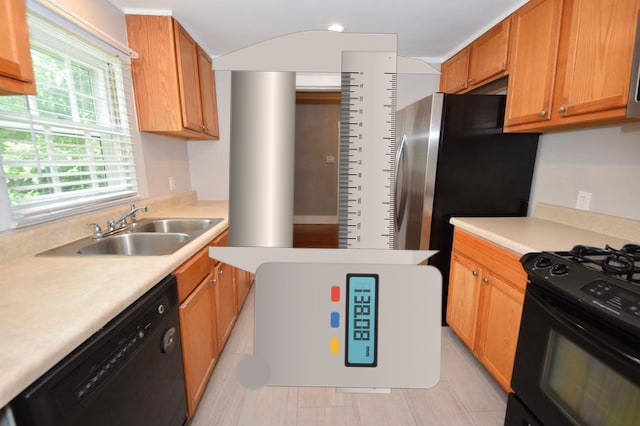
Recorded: 138.08 mm
